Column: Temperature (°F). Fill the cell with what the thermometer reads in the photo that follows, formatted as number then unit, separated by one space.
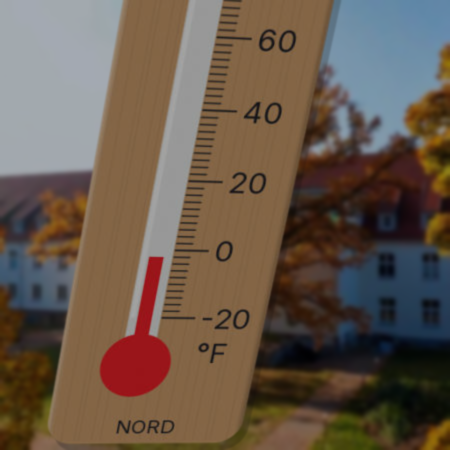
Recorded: -2 °F
